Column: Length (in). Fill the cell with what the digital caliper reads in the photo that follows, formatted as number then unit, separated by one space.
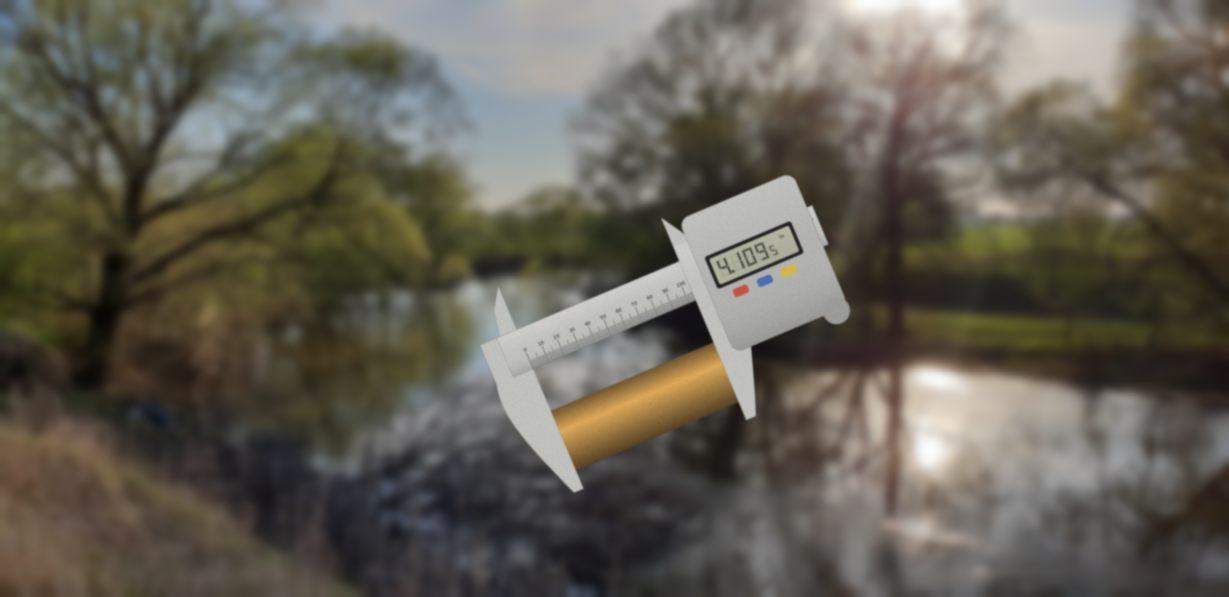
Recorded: 4.1095 in
